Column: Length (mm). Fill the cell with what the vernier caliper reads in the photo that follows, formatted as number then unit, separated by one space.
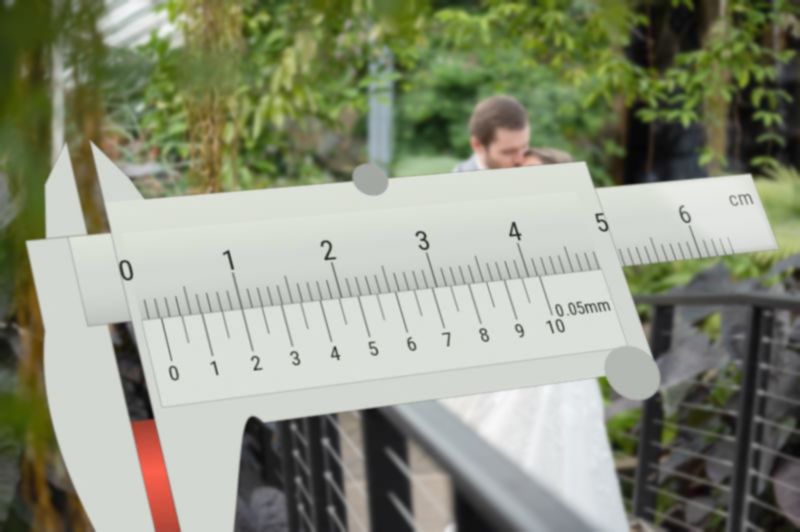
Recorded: 2.2 mm
